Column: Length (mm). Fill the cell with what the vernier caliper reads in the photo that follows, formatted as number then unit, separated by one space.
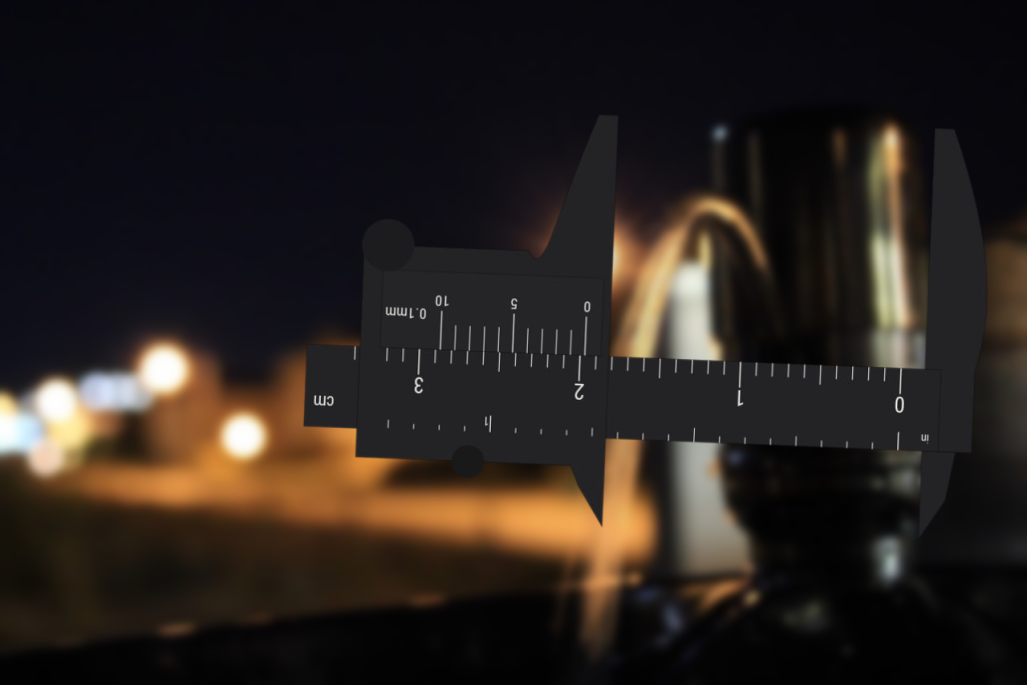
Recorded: 19.7 mm
